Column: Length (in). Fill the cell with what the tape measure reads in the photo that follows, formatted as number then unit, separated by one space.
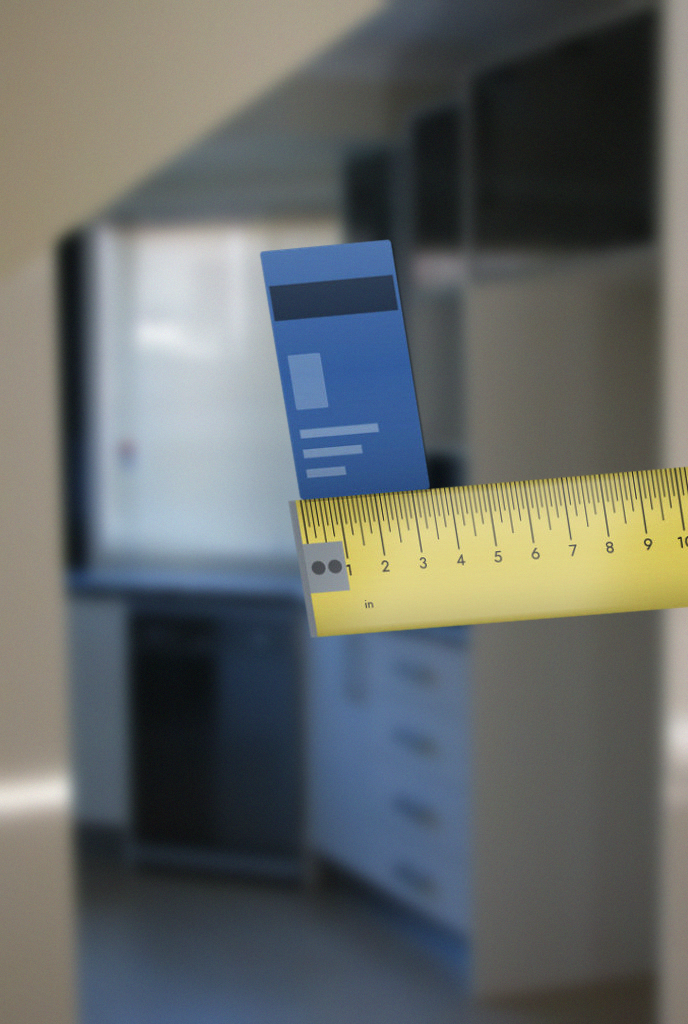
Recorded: 3.5 in
